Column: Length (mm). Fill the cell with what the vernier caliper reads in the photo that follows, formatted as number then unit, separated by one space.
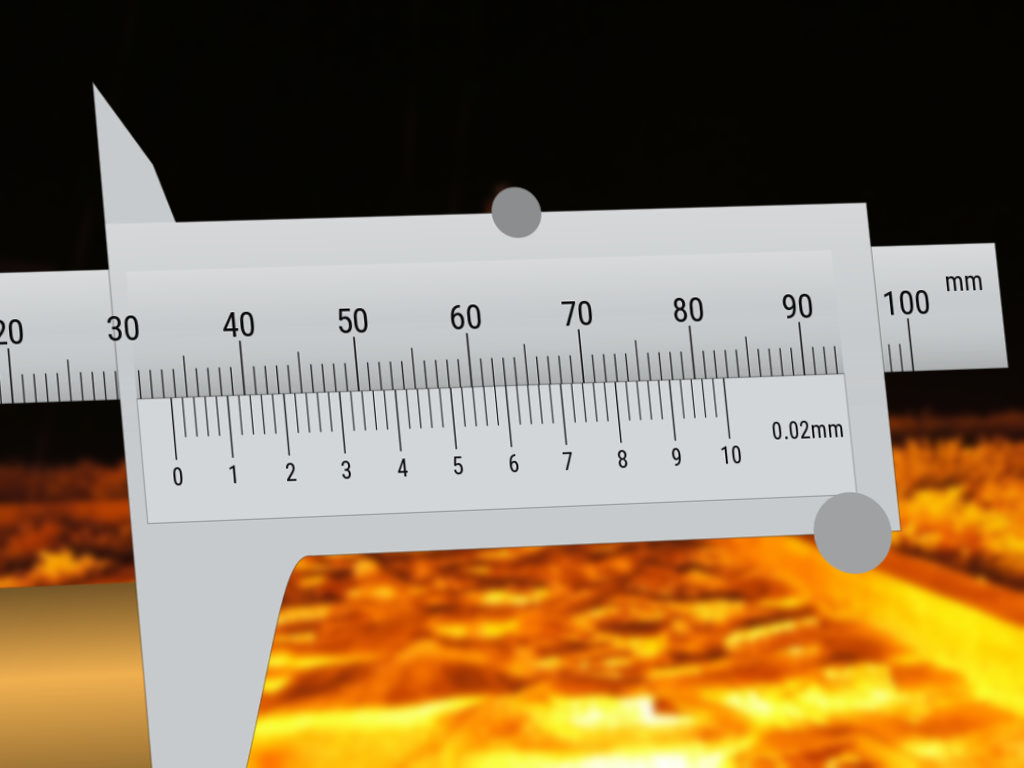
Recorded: 33.6 mm
